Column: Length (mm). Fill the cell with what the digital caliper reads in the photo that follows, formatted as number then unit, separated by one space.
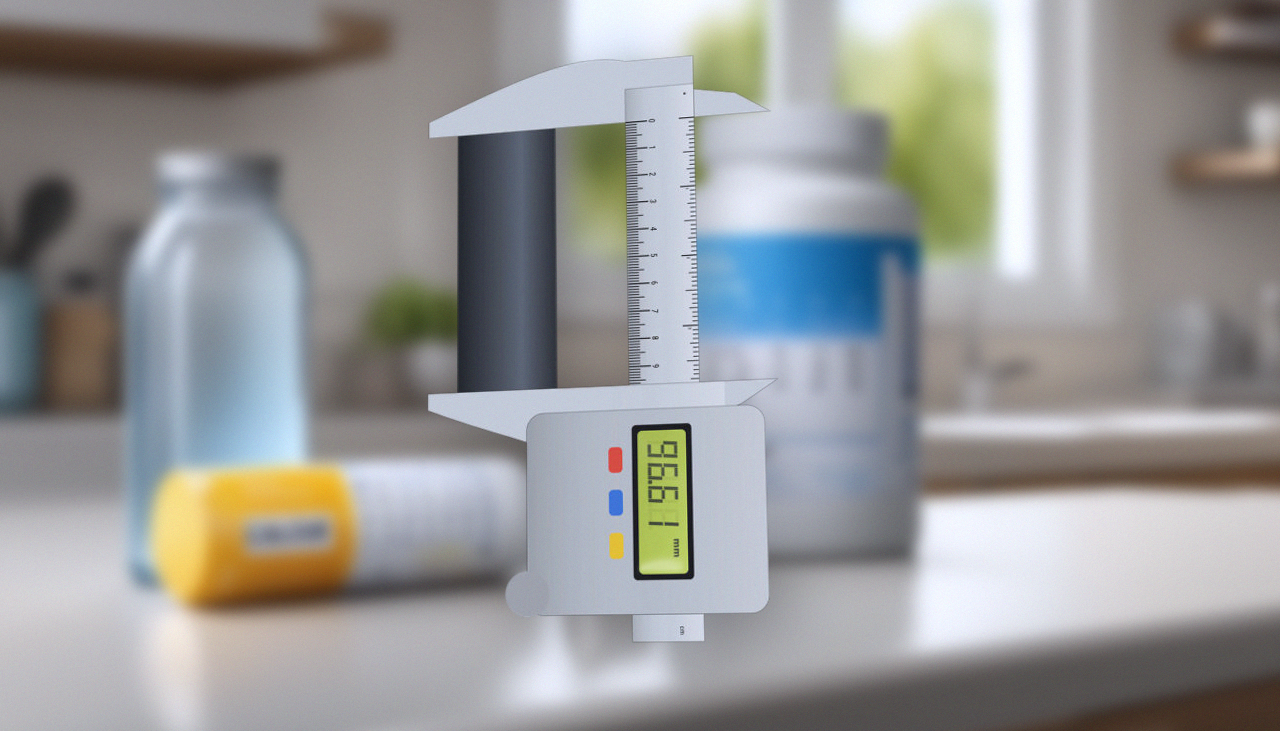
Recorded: 96.61 mm
